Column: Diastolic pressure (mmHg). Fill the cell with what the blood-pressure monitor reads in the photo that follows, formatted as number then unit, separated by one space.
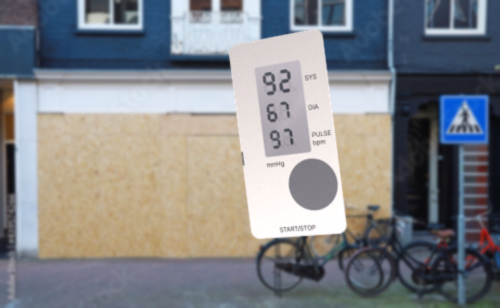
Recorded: 67 mmHg
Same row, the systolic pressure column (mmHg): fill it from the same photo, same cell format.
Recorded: 92 mmHg
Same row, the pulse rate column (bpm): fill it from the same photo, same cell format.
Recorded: 97 bpm
